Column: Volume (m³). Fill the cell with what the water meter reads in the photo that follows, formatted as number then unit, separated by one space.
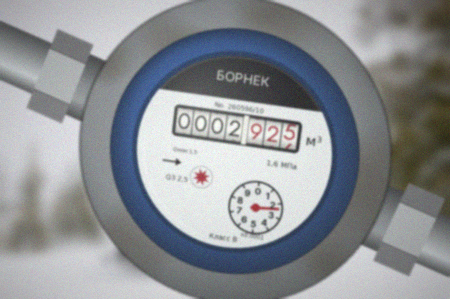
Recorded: 2.9252 m³
